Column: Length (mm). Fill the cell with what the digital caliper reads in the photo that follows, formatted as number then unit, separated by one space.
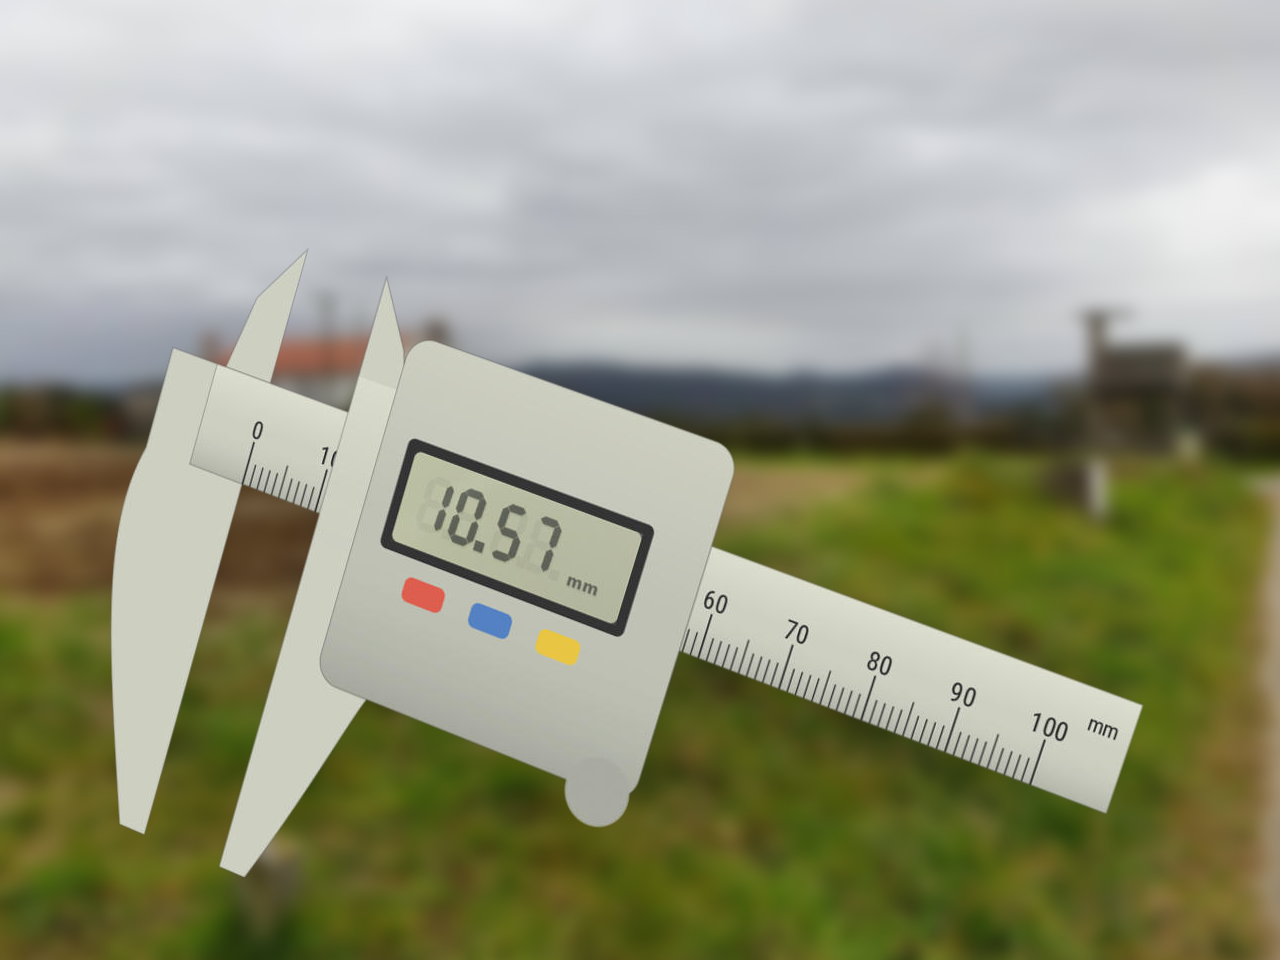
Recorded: 10.57 mm
